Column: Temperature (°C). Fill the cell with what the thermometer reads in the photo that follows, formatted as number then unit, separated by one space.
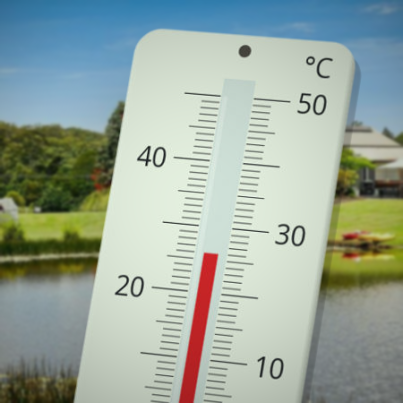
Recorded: 26 °C
